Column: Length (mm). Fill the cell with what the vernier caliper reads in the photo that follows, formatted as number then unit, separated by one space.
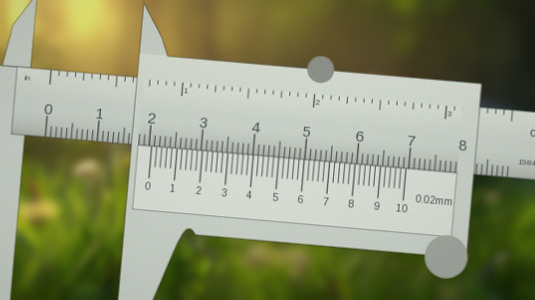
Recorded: 20.5 mm
